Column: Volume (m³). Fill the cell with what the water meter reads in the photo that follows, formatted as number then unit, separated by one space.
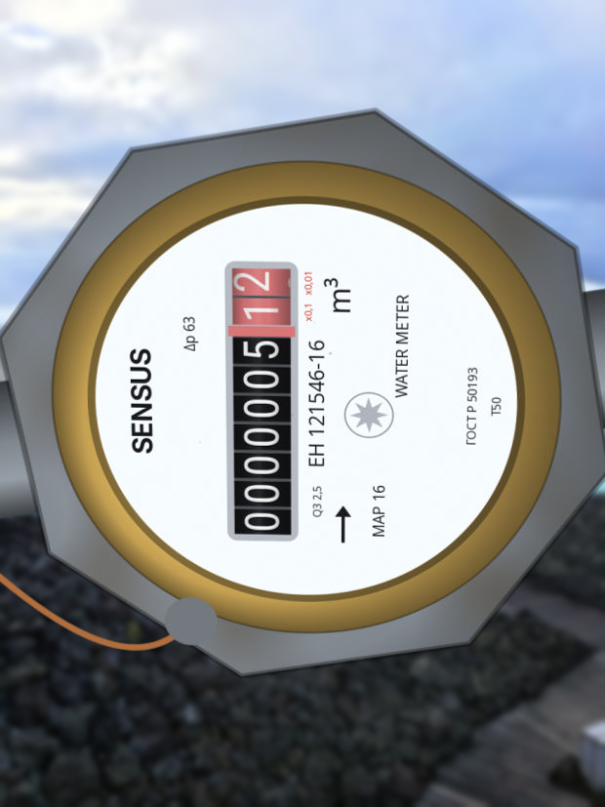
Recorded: 5.12 m³
